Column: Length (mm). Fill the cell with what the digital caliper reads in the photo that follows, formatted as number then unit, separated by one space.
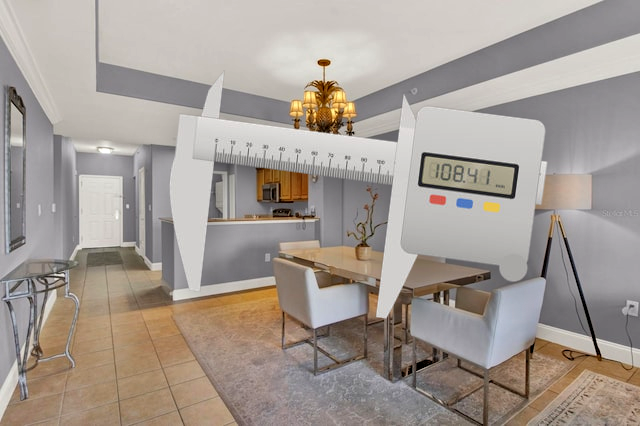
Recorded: 108.41 mm
